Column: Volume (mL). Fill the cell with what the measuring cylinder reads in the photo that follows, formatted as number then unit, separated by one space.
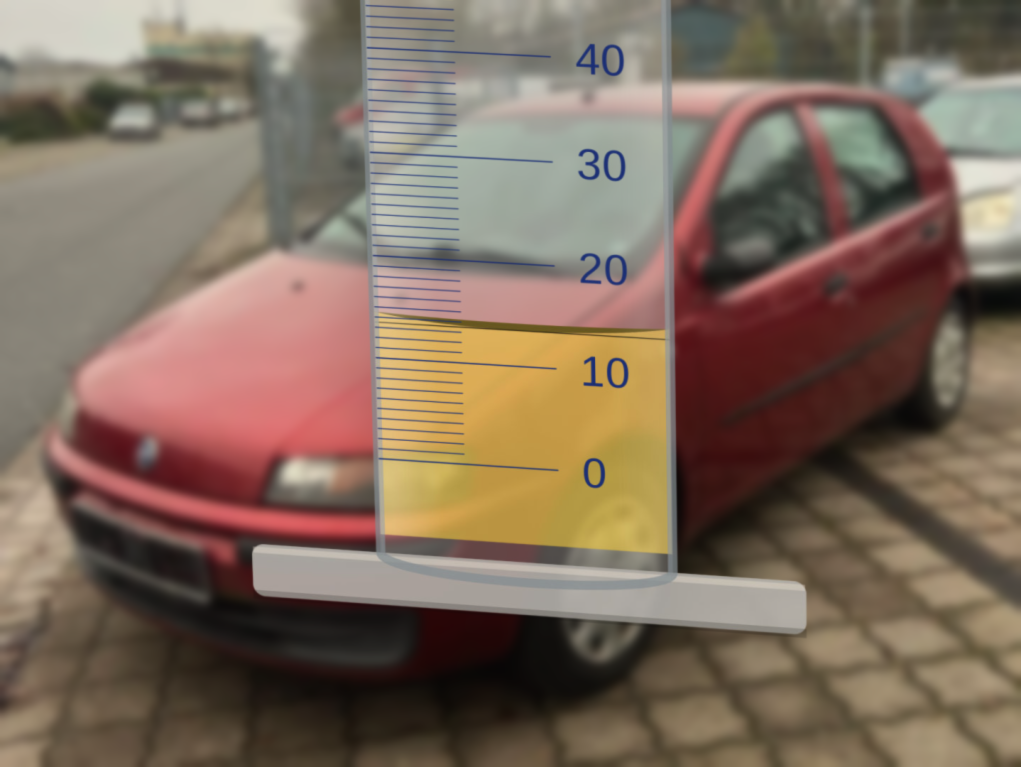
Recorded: 13.5 mL
